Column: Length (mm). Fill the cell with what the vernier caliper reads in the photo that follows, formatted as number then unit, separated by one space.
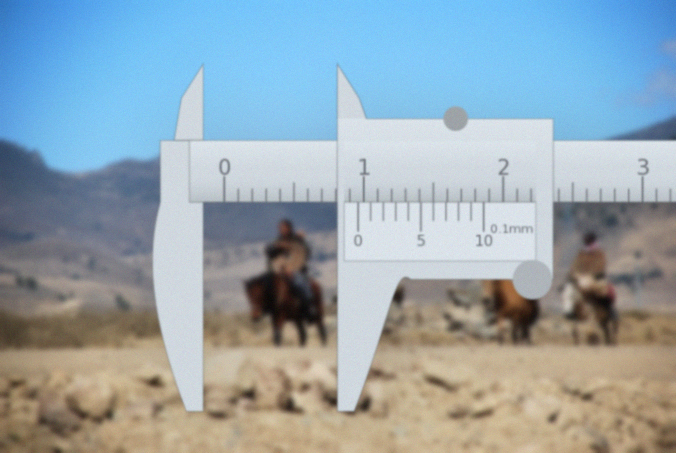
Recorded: 9.6 mm
